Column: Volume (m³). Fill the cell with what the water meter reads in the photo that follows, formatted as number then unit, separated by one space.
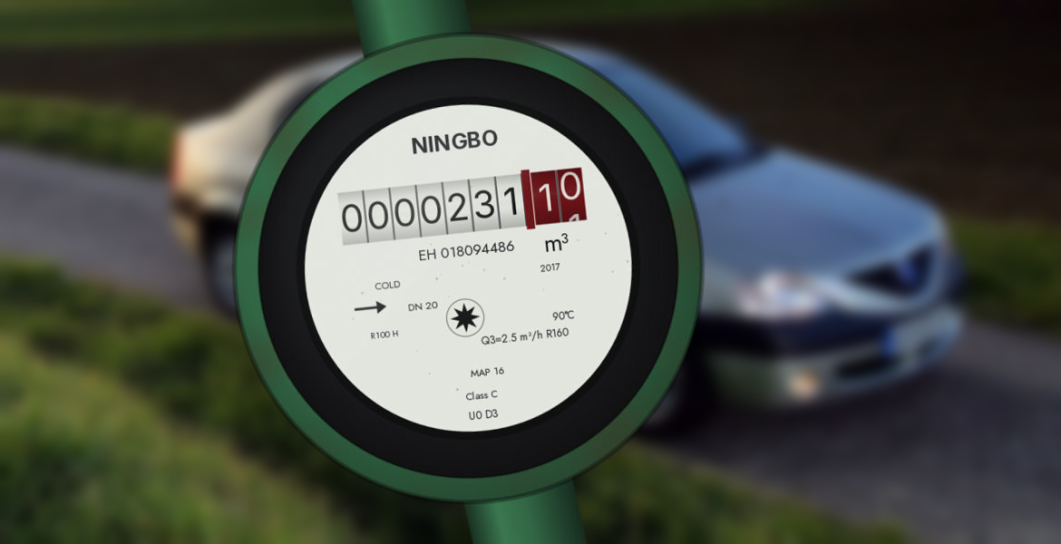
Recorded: 231.10 m³
